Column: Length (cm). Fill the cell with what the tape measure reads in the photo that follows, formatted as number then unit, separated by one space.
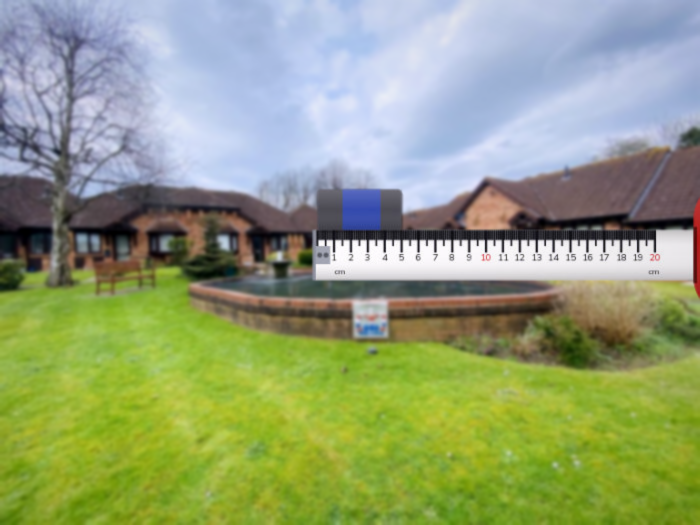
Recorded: 5 cm
